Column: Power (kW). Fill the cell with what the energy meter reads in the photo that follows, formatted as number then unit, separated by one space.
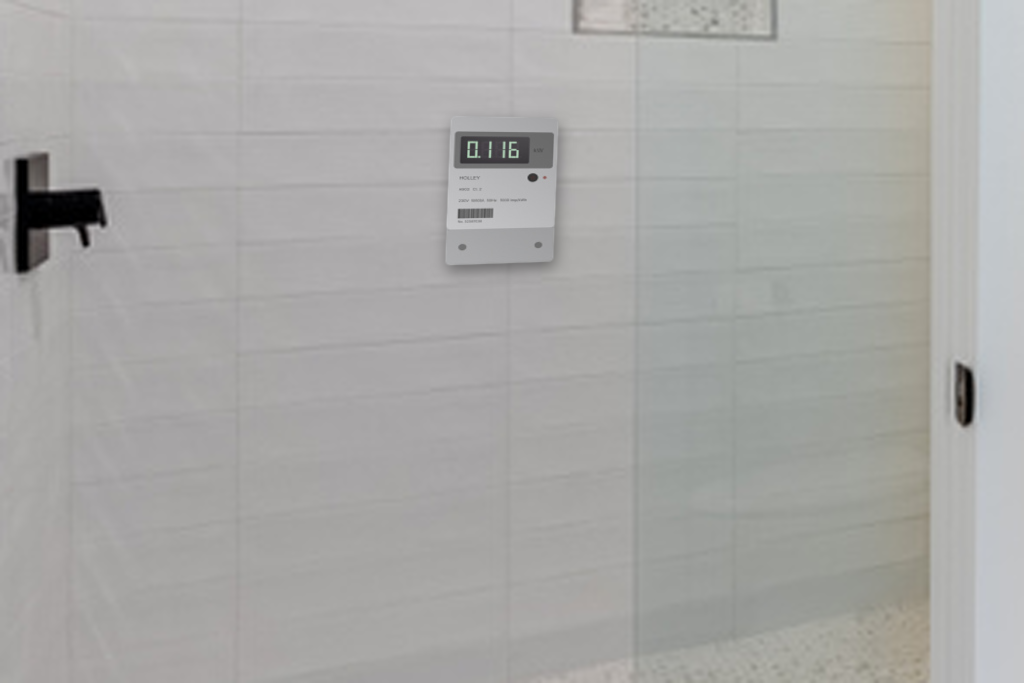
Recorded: 0.116 kW
